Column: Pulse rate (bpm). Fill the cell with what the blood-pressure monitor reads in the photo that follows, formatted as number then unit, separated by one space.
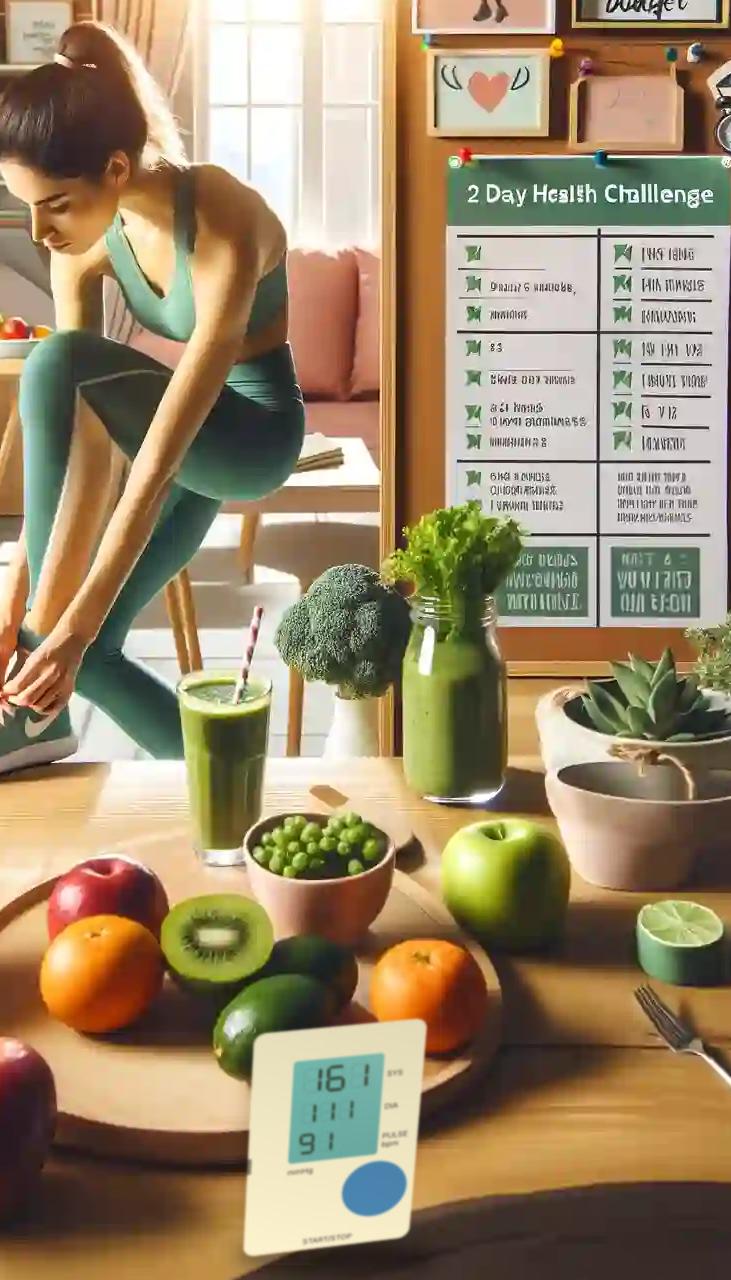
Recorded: 91 bpm
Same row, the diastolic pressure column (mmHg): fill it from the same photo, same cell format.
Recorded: 111 mmHg
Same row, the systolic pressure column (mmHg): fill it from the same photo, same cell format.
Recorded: 161 mmHg
